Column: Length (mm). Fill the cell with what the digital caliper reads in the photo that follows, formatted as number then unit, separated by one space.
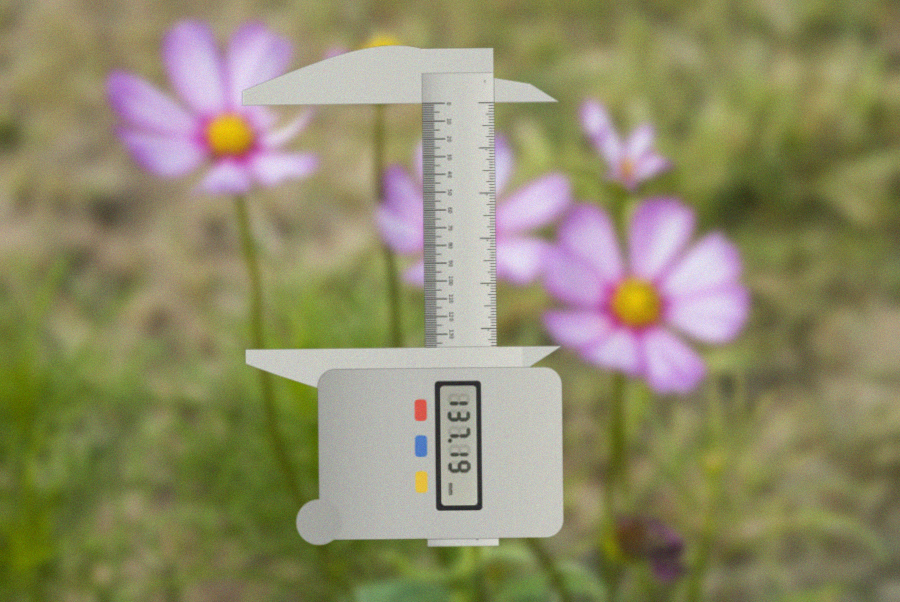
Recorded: 137.19 mm
